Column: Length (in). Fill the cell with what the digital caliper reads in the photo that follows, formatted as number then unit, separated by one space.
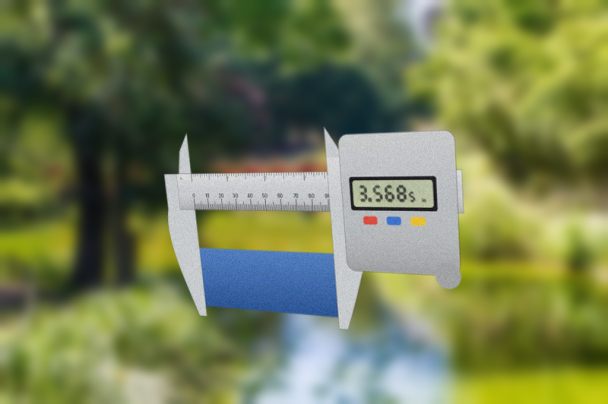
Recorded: 3.5685 in
